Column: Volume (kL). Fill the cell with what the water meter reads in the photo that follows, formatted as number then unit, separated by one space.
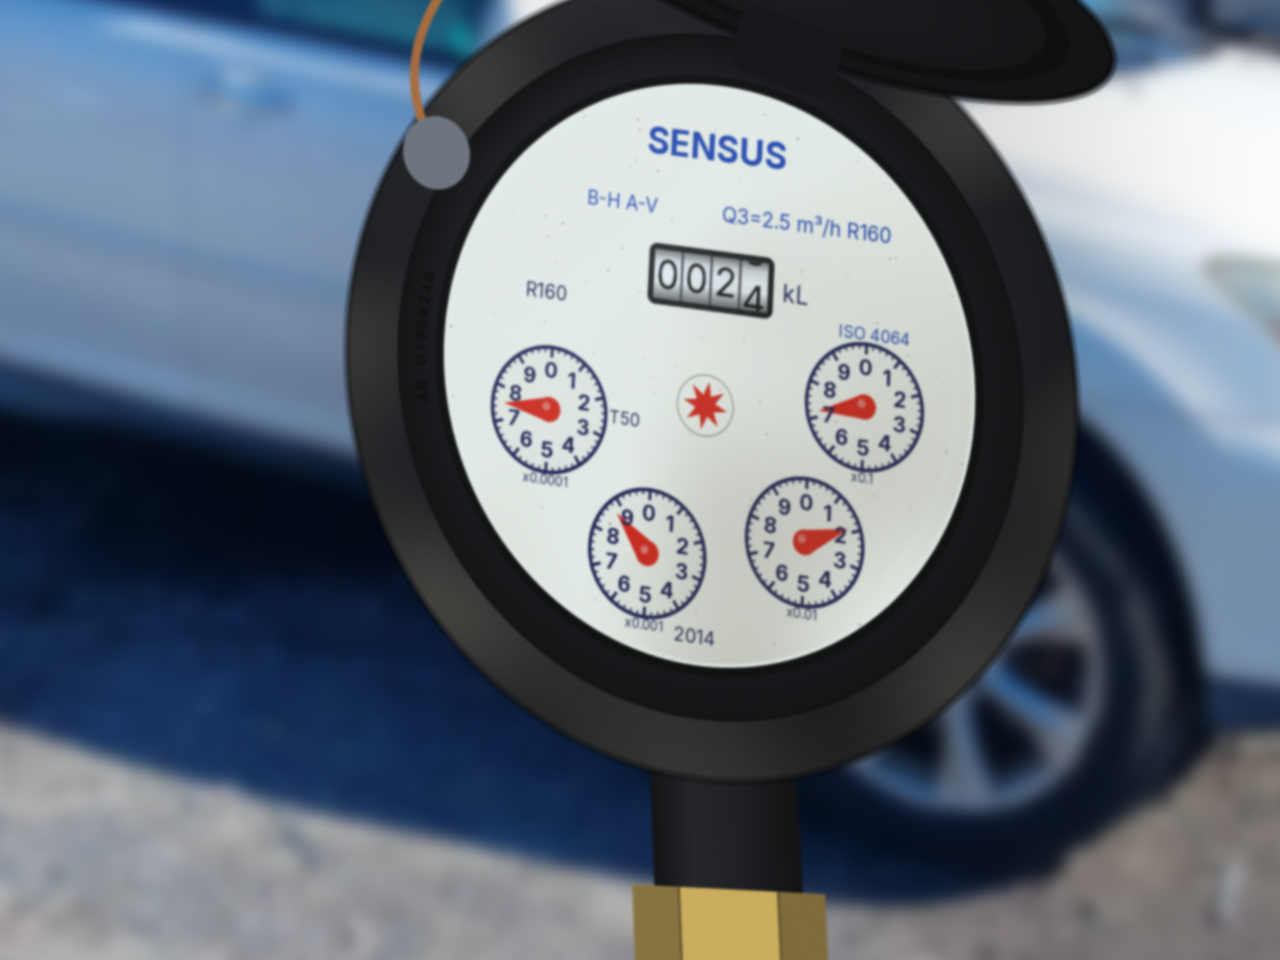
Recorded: 23.7187 kL
